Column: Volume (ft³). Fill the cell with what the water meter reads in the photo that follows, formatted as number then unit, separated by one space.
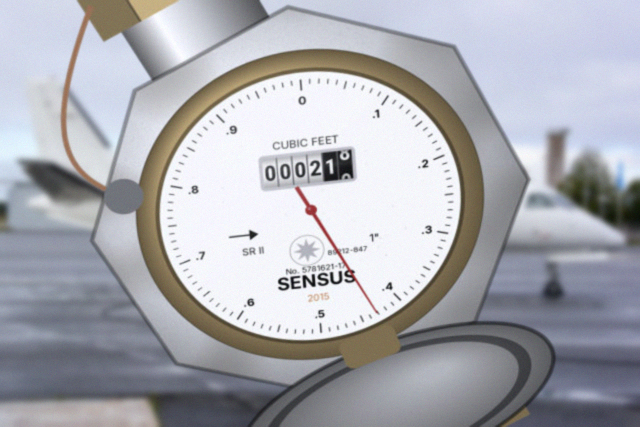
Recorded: 218.43 ft³
